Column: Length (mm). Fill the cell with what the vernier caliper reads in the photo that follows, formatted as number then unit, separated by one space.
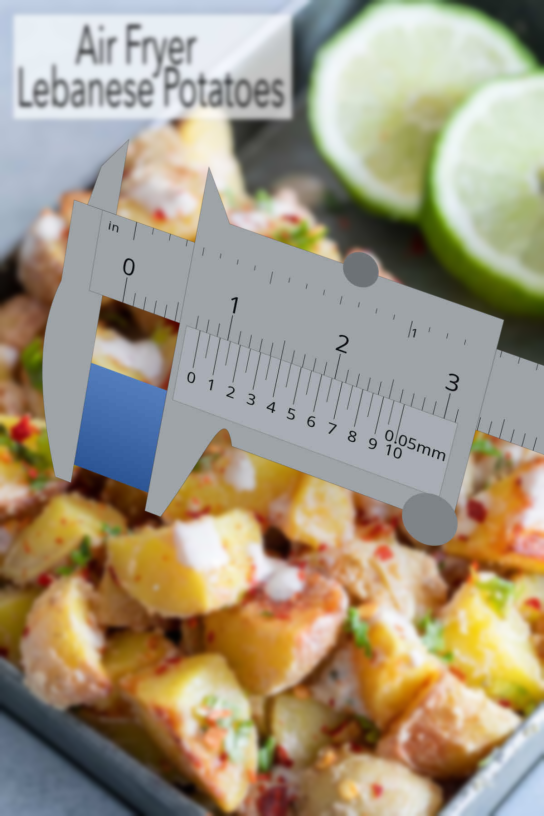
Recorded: 7.4 mm
